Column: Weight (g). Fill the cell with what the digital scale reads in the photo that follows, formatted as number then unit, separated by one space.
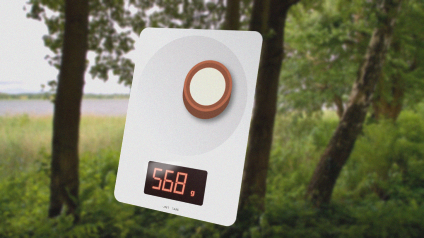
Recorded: 568 g
